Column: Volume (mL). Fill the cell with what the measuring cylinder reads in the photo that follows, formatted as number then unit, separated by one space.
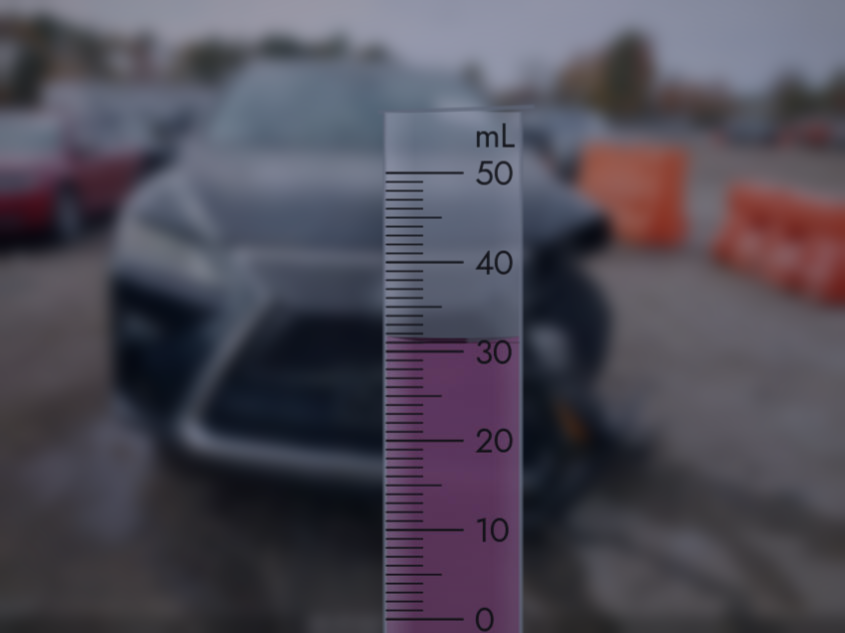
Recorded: 31 mL
